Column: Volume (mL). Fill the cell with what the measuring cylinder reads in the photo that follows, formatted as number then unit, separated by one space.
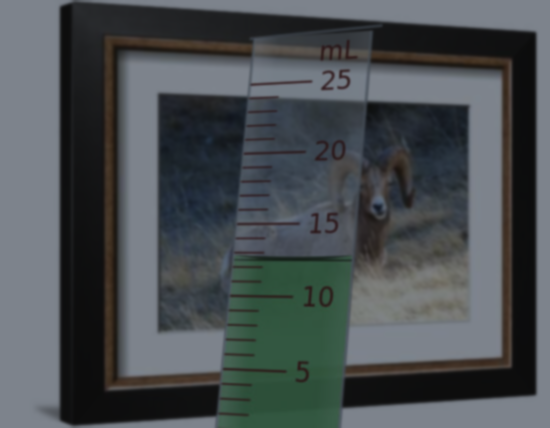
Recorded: 12.5 mL
